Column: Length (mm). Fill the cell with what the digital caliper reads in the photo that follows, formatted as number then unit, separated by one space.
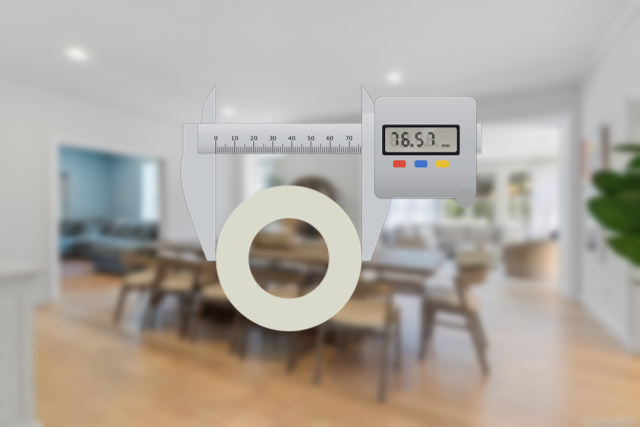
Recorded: 76.57 mm
